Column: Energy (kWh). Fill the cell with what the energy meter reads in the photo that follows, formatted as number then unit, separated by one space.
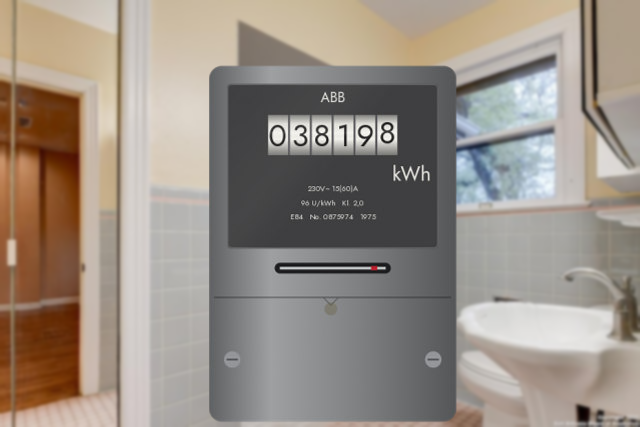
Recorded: 38198 kWh
